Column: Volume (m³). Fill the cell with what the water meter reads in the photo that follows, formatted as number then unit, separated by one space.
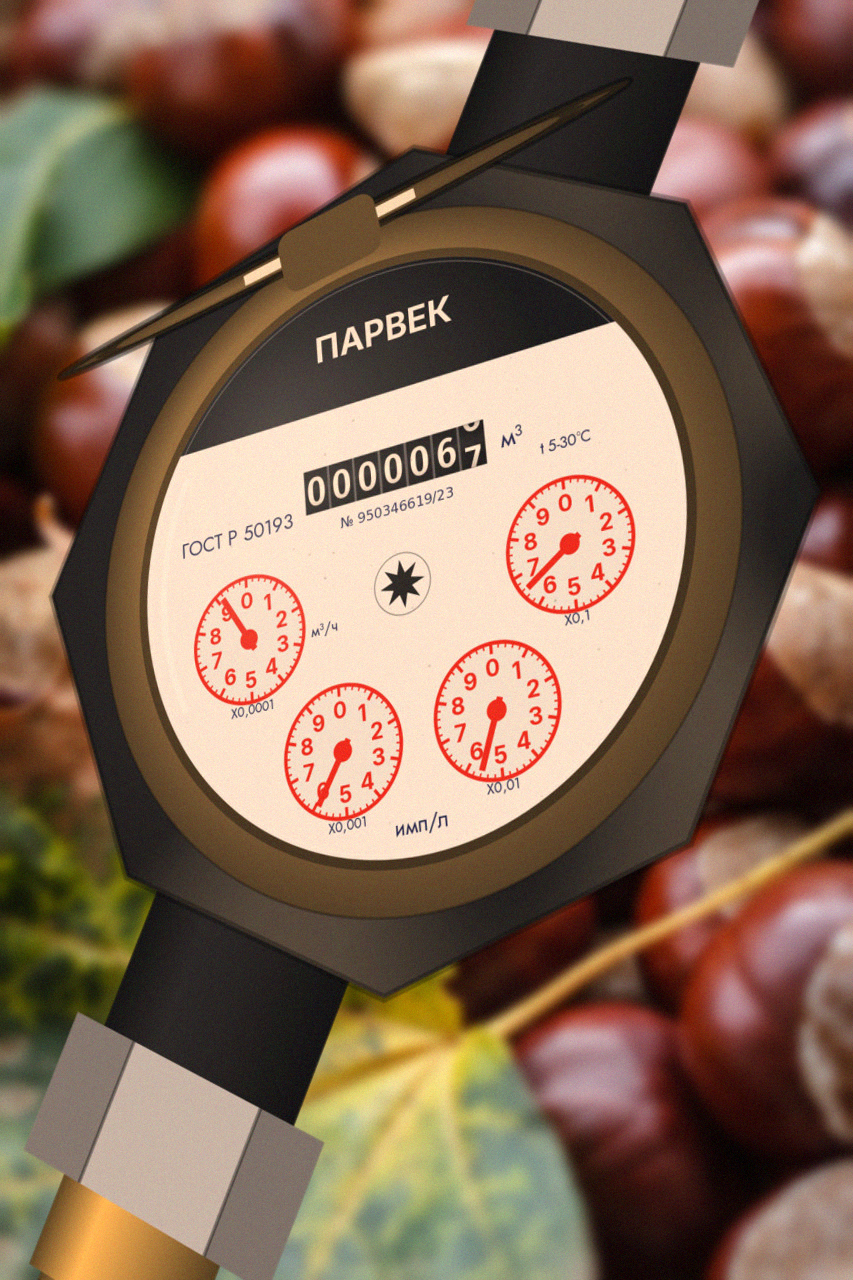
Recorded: 66.6559 m³
